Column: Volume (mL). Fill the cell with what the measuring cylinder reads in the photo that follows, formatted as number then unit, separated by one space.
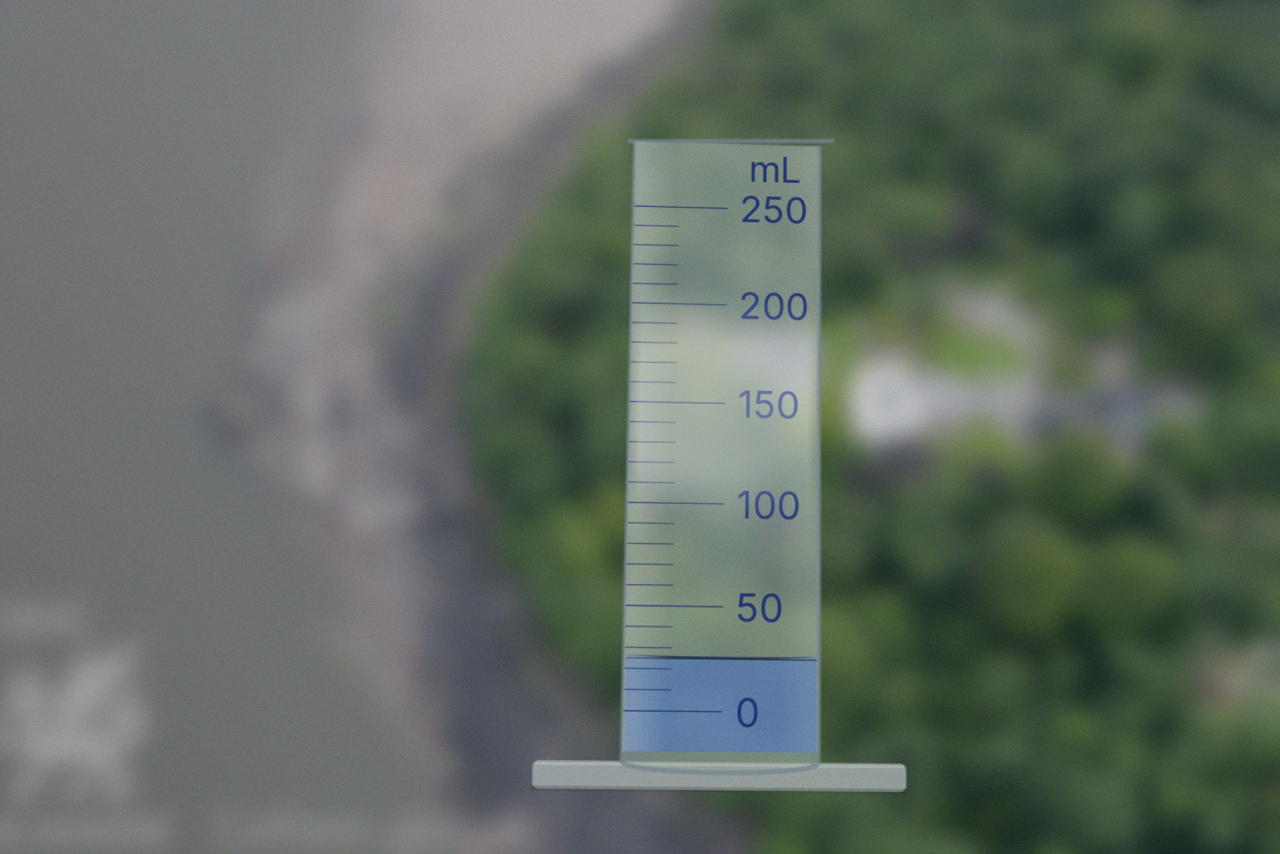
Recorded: 25 mL
